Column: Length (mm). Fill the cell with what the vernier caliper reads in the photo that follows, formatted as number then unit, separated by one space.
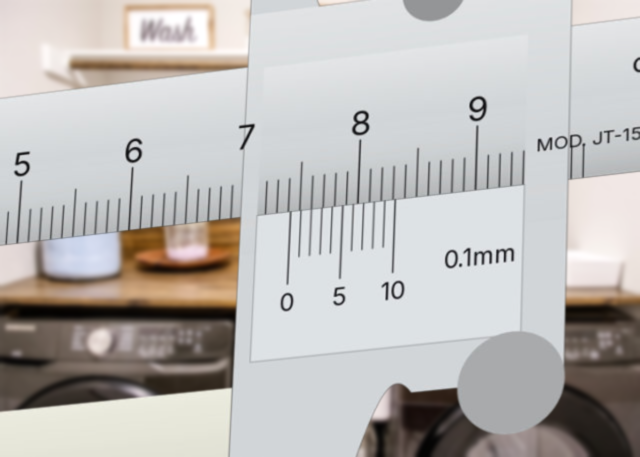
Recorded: 74.2 mm
